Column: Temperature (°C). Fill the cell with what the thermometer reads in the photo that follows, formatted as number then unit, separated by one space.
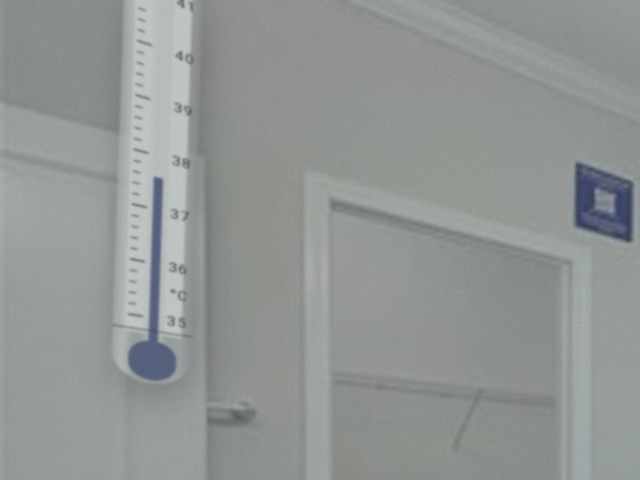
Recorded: 37.6 °C
